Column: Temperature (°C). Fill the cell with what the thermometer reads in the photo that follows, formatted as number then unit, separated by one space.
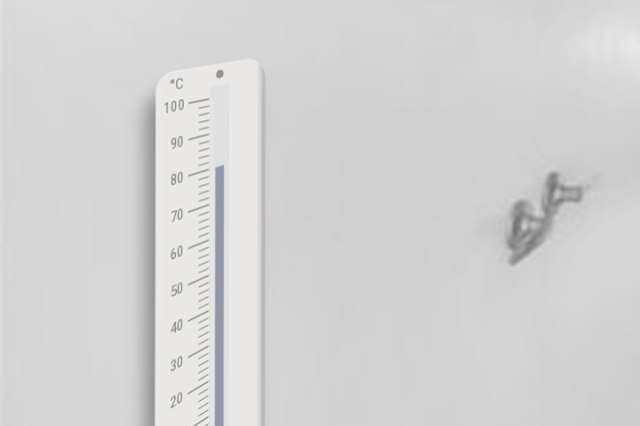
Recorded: 80 °C
